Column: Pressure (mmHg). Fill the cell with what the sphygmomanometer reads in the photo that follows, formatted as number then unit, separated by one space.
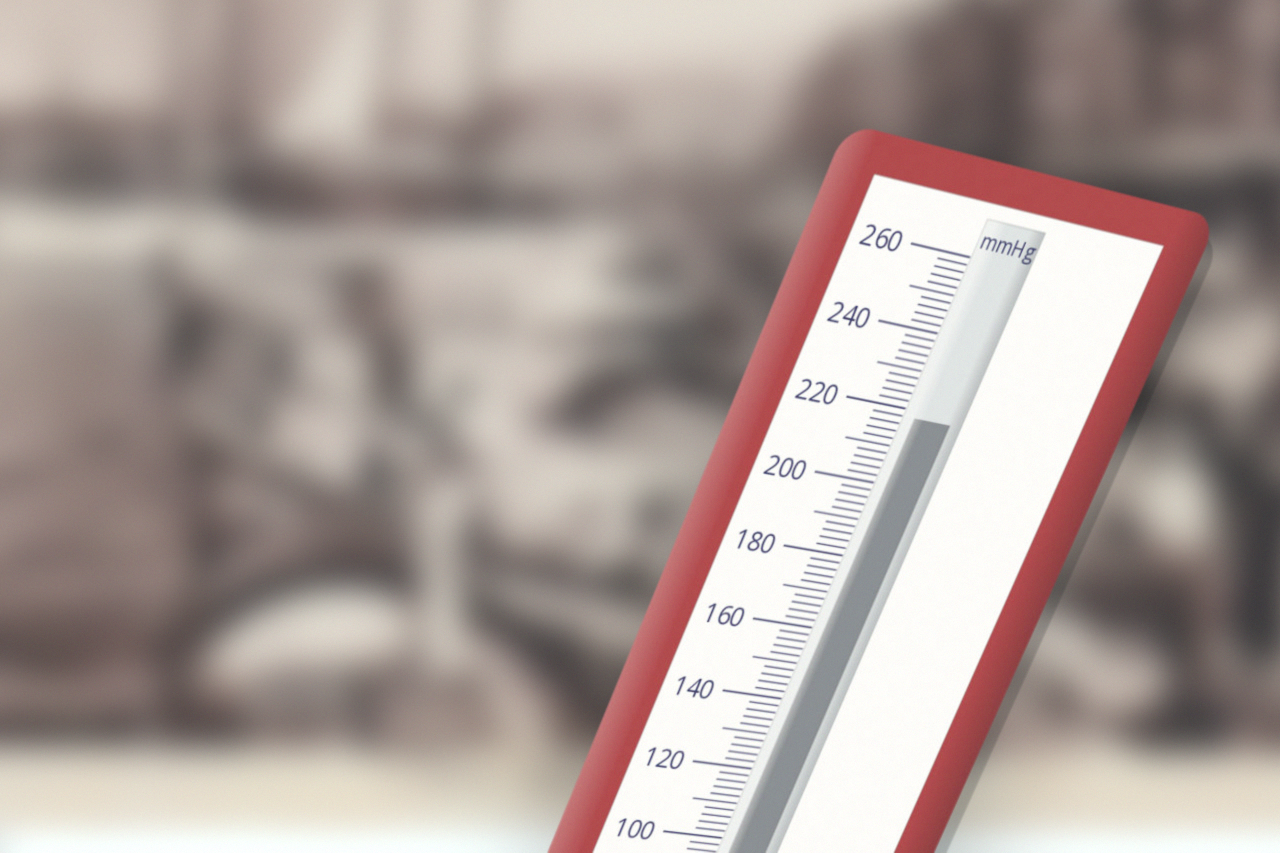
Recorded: 218 mmHg
